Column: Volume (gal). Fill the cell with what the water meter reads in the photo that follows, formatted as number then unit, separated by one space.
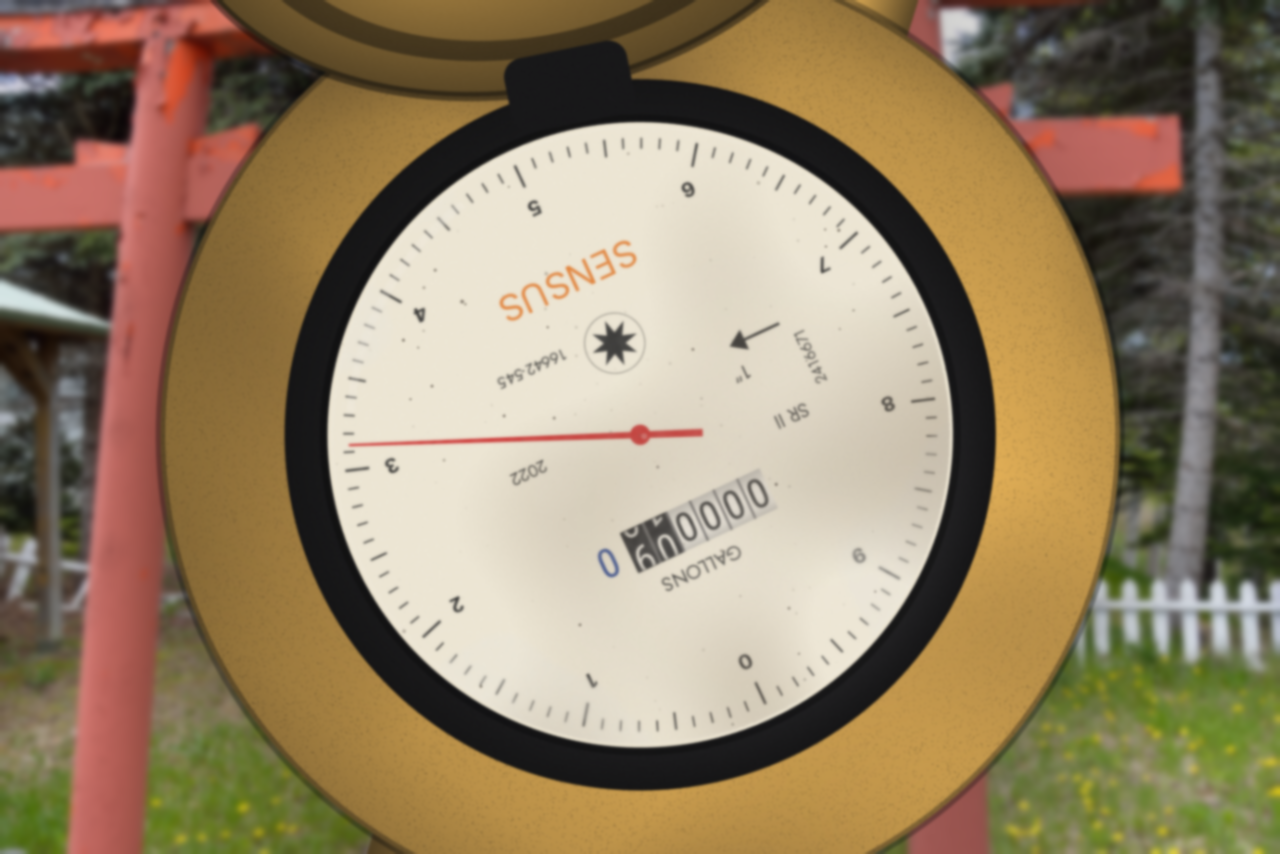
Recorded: 93.1 gal
